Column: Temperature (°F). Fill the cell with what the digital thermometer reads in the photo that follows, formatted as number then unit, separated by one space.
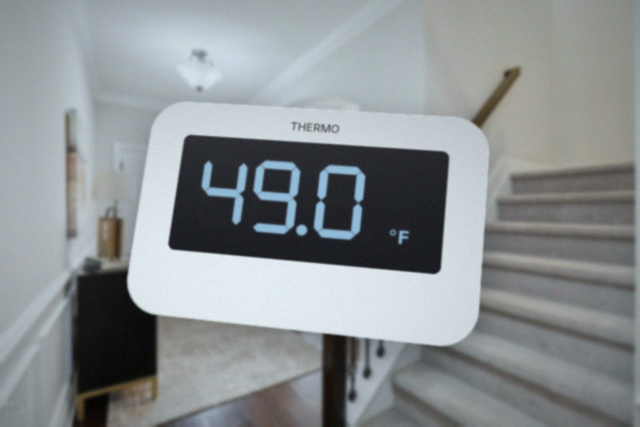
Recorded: 49.0 °F
